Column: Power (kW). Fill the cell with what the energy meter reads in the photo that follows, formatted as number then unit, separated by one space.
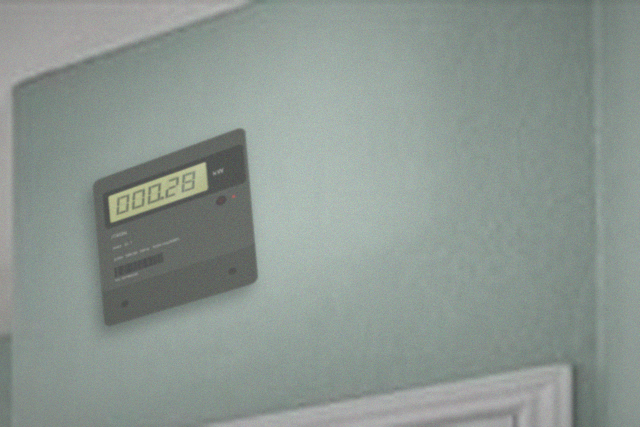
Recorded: 0.28 kW
